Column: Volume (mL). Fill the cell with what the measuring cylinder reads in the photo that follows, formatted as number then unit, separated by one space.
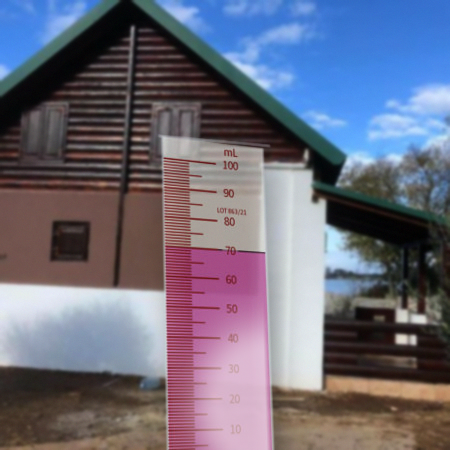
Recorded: 70 mL
